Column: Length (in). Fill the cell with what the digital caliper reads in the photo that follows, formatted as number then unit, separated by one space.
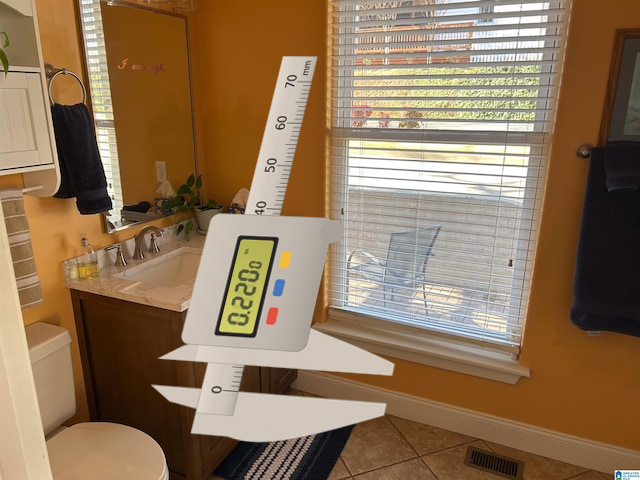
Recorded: 0.2200 in
